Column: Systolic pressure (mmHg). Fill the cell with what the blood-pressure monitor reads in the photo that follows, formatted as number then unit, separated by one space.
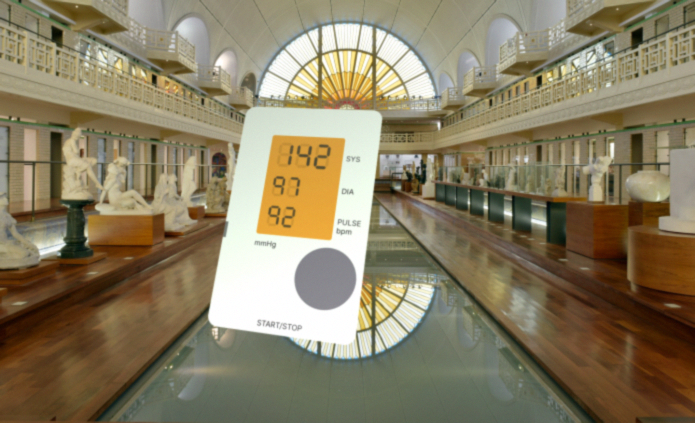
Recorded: 142 mmHg
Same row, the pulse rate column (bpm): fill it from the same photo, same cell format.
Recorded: 92 bpm
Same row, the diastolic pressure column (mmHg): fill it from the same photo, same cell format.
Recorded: 97 mmHg
